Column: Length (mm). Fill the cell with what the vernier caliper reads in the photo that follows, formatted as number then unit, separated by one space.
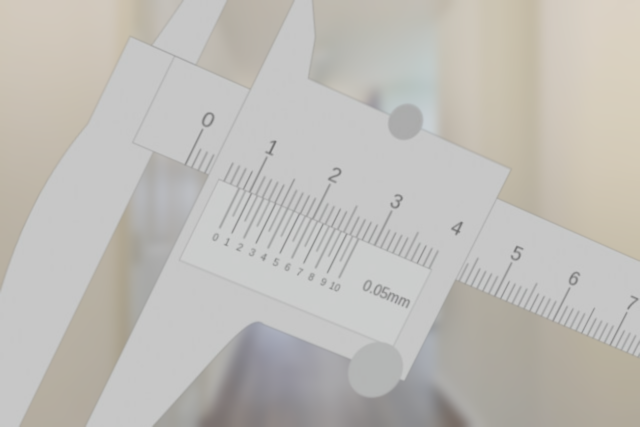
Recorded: 8.4 mm
